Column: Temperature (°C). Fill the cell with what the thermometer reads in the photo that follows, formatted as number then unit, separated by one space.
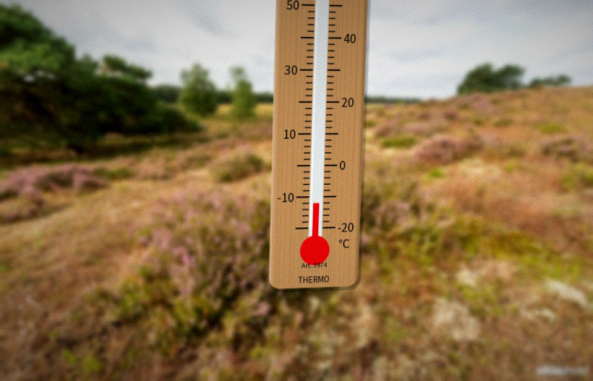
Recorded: -12 °C
